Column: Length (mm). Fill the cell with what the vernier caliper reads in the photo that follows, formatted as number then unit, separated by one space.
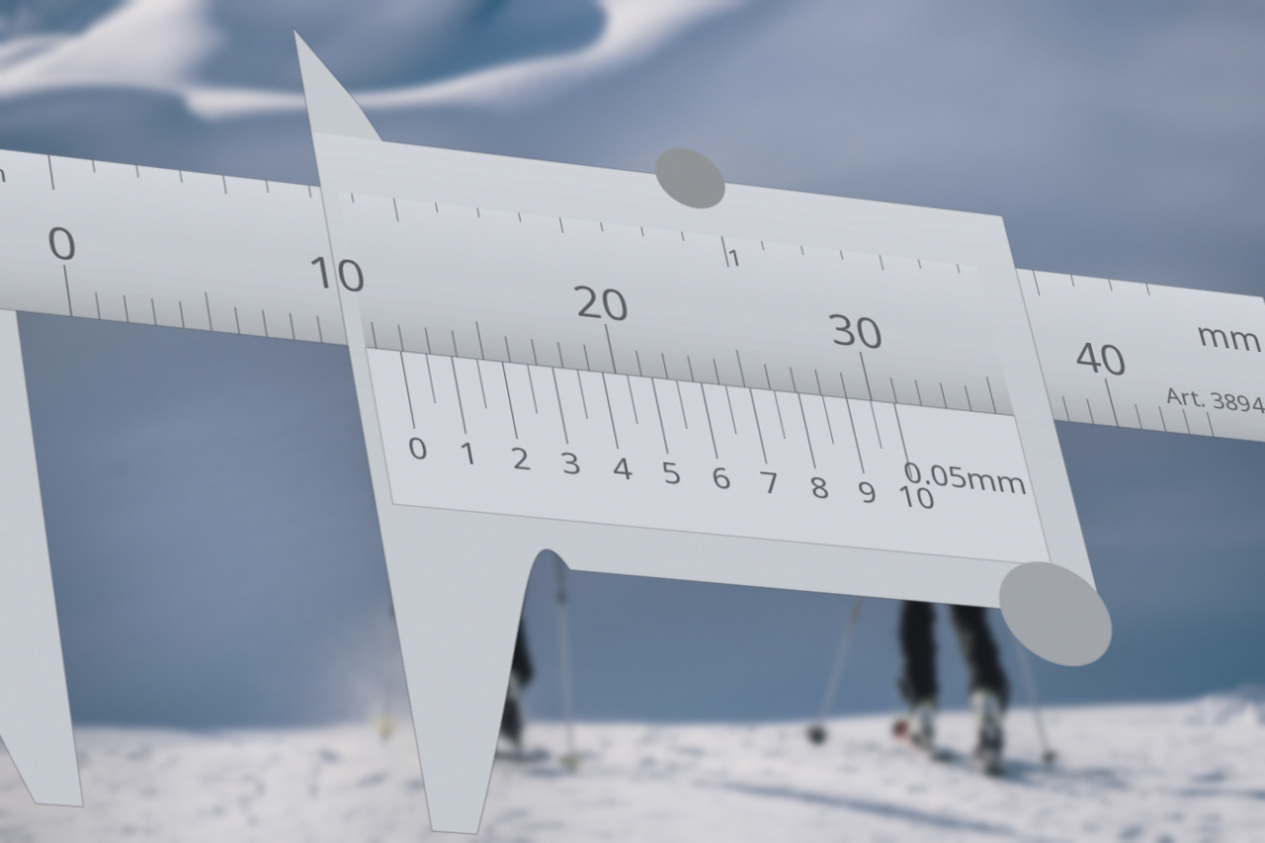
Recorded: 11.90 mm
